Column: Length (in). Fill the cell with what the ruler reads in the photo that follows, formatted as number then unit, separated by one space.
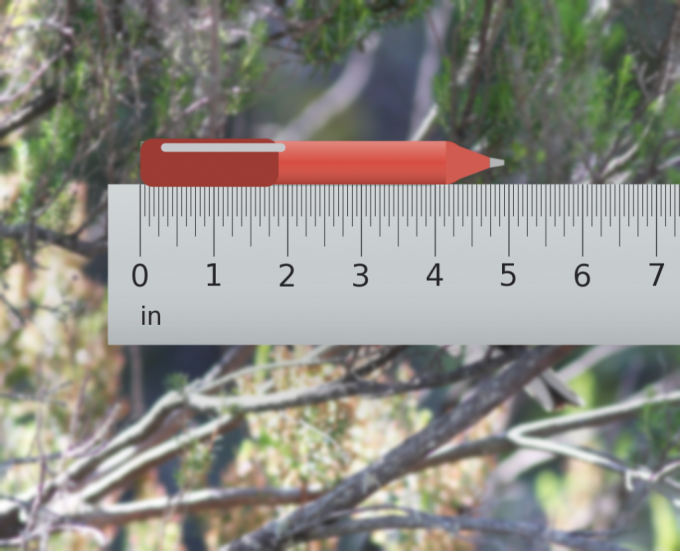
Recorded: 4.9375 in
